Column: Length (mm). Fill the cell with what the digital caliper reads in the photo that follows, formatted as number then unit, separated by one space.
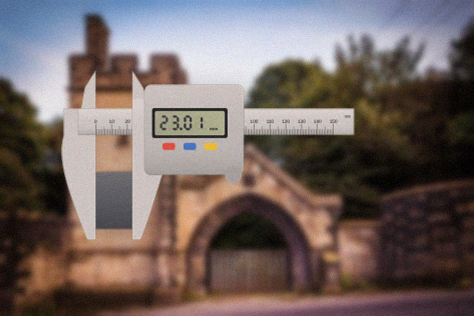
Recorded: 23.01 mm
